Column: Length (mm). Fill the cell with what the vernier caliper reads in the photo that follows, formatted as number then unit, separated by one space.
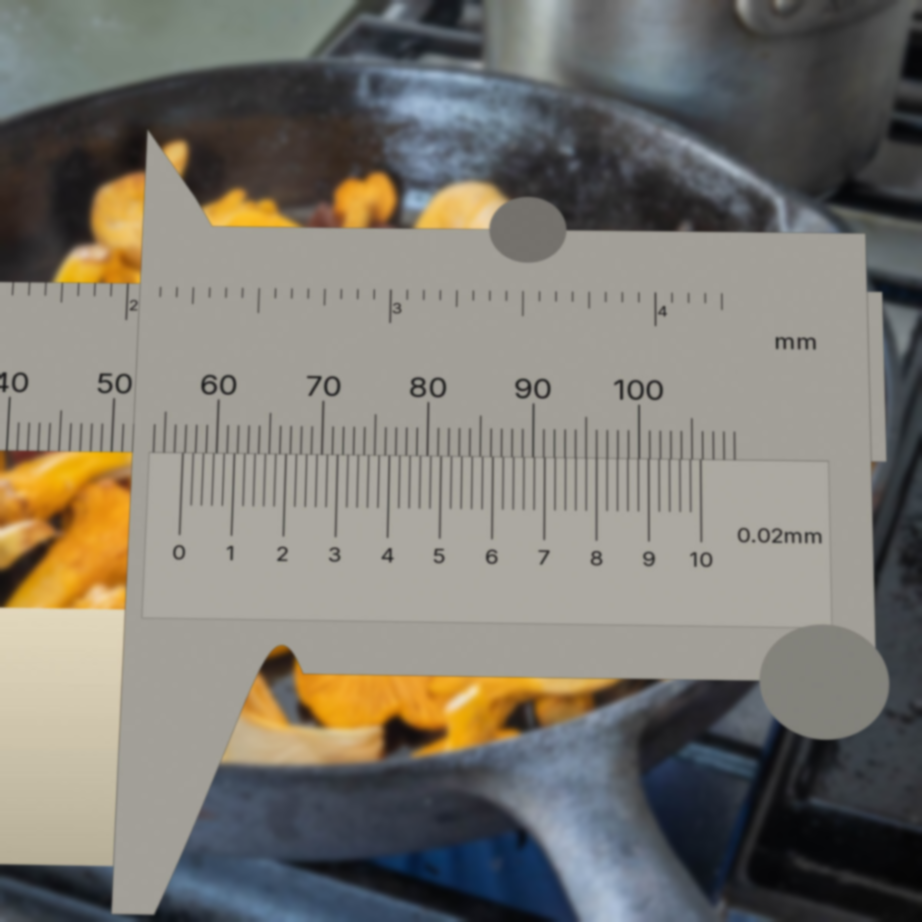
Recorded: 56.8 mm
